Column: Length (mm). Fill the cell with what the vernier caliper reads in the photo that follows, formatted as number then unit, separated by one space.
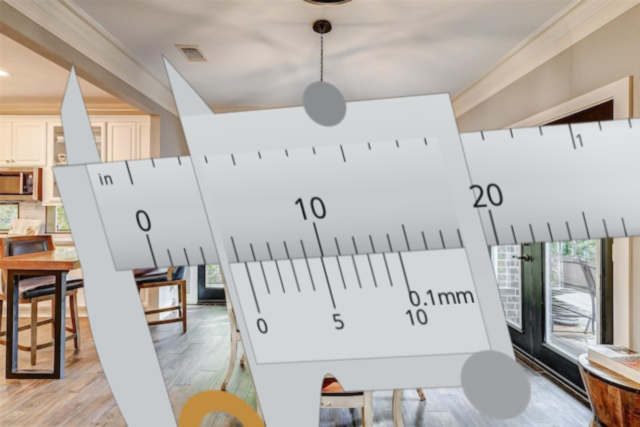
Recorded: 5.4 mm
